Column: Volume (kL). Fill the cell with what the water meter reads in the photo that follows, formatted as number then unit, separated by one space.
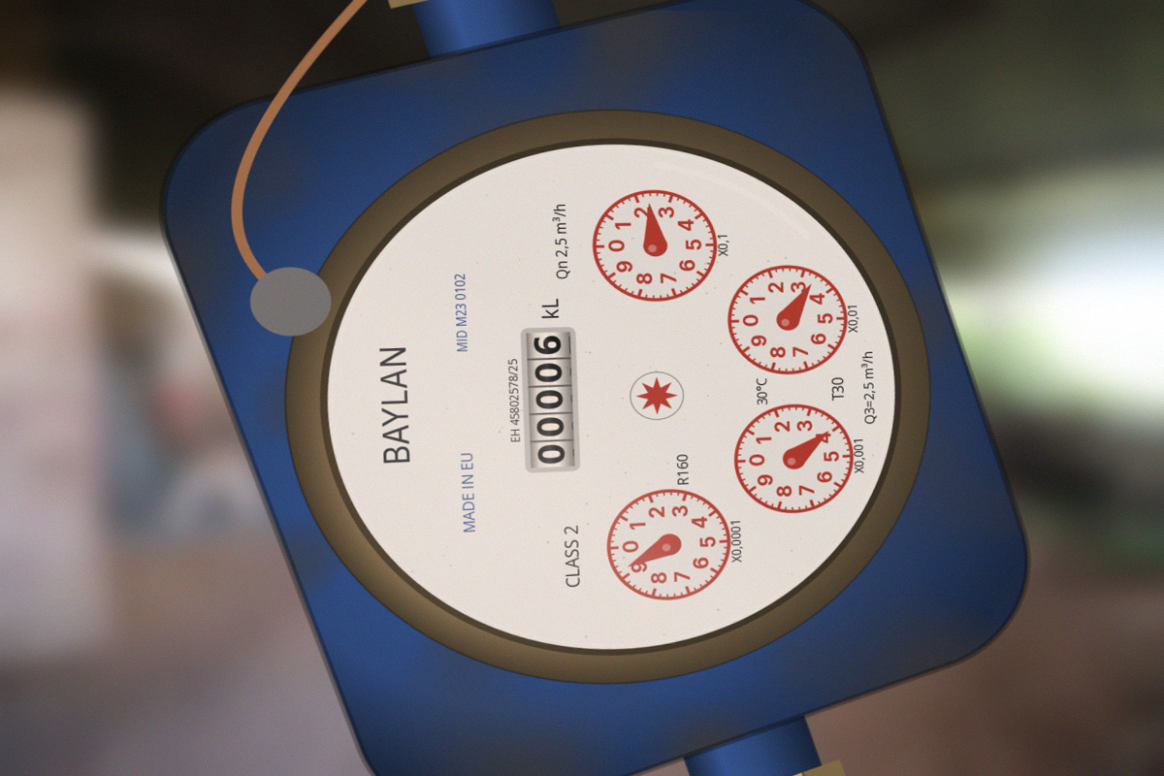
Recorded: 6.2339 kL
